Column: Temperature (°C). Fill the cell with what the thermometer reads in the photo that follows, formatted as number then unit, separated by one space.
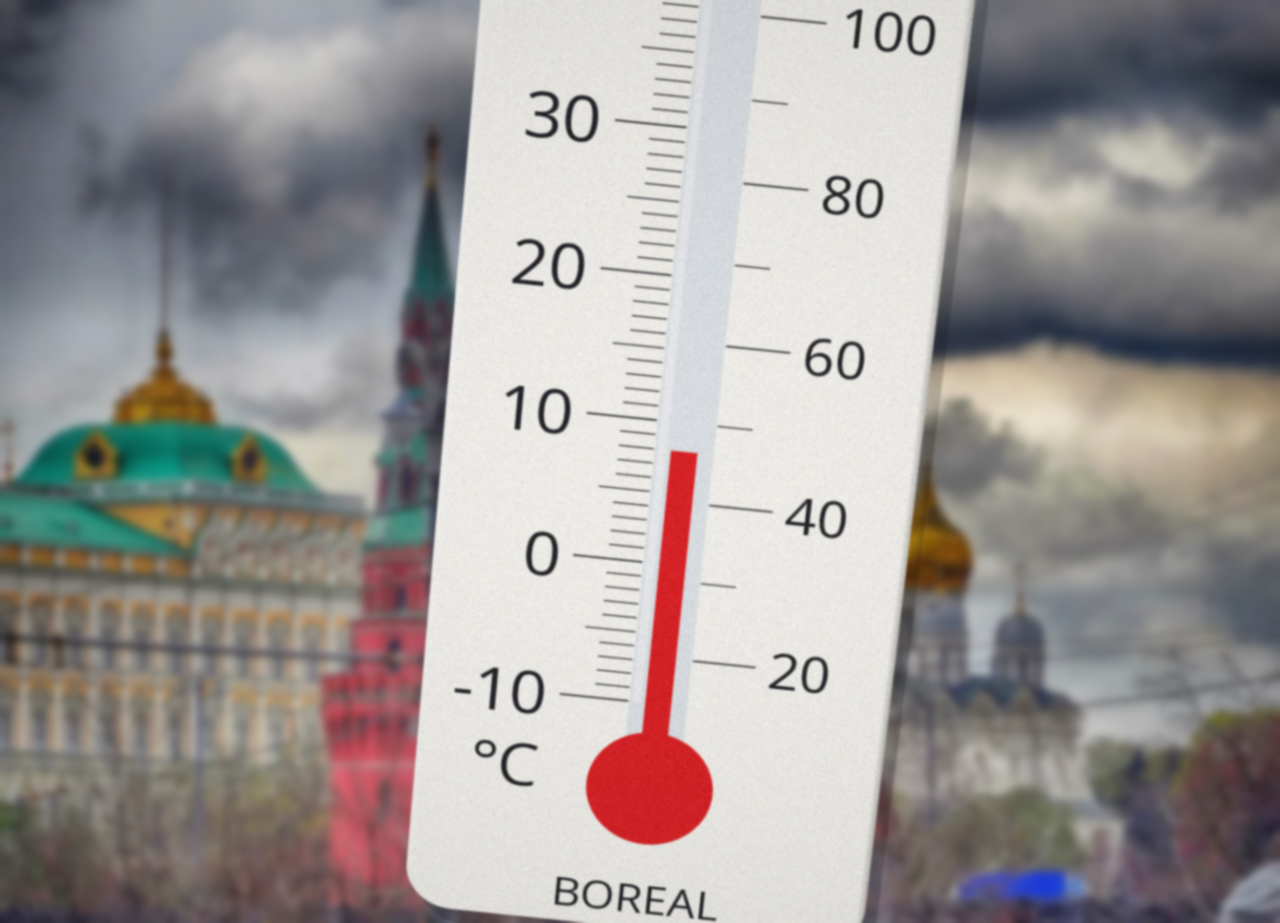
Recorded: 8 °C
